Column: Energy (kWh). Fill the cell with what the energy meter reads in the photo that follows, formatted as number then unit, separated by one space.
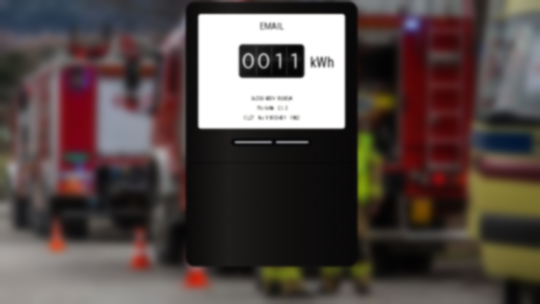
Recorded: 11 kWh
